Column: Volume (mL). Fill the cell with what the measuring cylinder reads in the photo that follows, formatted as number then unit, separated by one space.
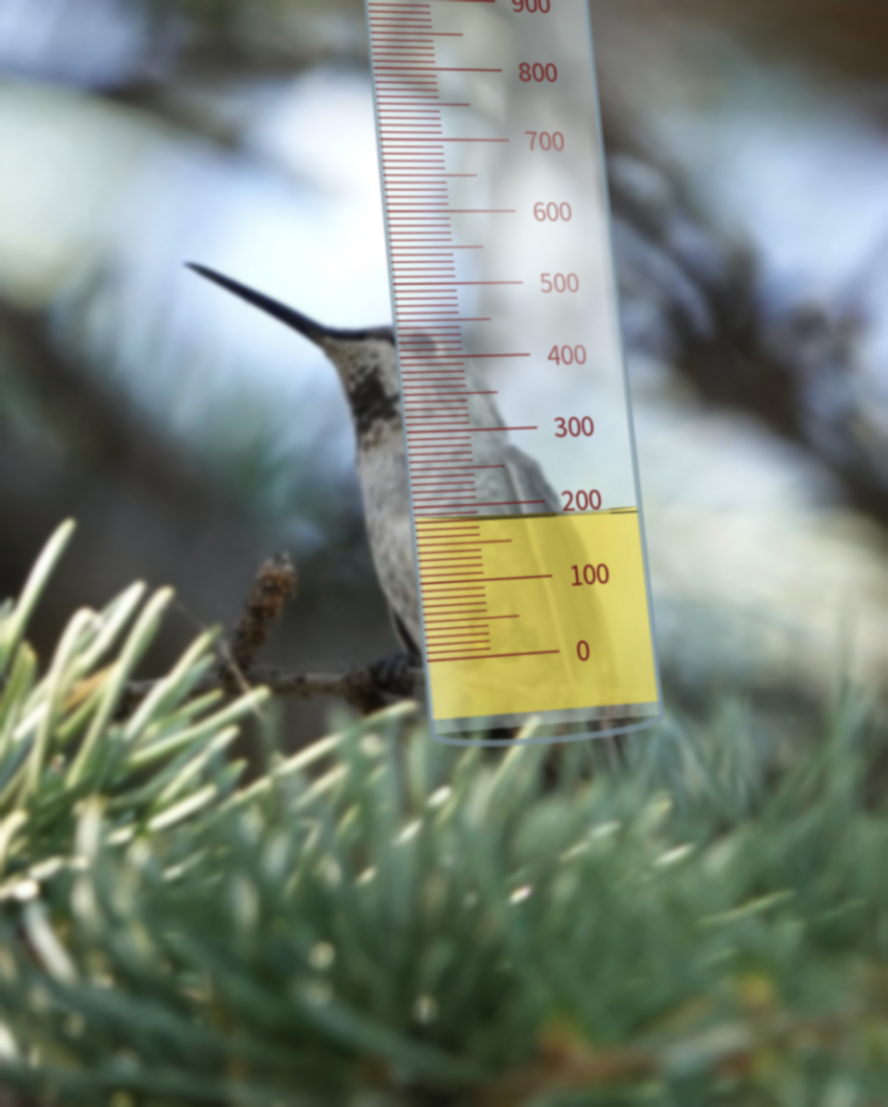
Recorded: 180 mL
